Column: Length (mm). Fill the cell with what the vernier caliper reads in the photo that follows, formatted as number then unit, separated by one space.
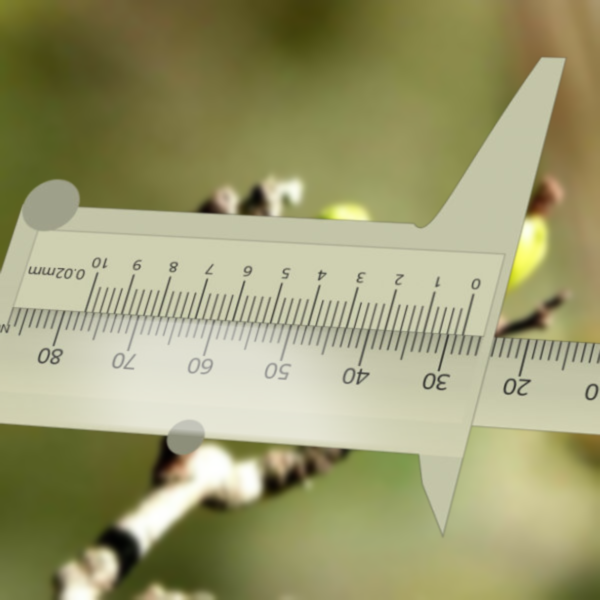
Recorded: 28.2 mm
